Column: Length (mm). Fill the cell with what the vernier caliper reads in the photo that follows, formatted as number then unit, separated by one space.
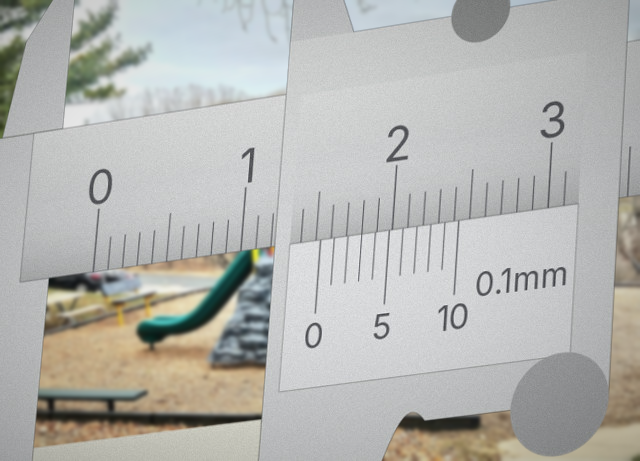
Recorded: 15.3 mm
